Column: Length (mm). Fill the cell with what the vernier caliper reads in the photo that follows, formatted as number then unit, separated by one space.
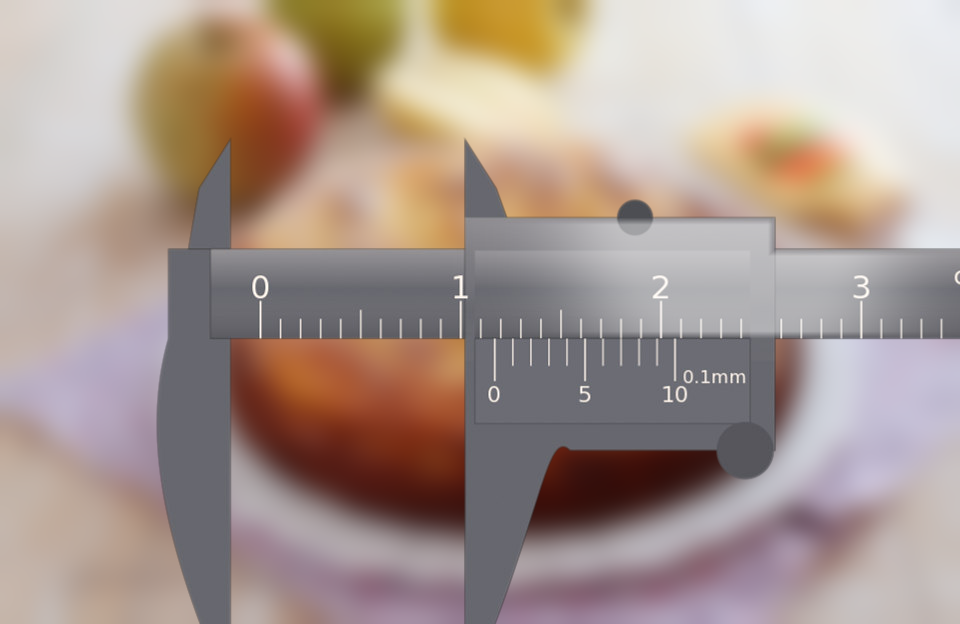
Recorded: 11.7 mm
